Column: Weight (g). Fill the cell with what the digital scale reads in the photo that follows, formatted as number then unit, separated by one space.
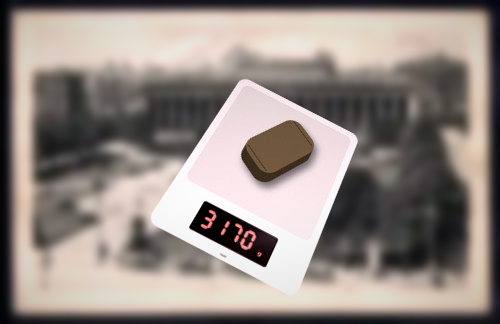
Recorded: 3170 g
